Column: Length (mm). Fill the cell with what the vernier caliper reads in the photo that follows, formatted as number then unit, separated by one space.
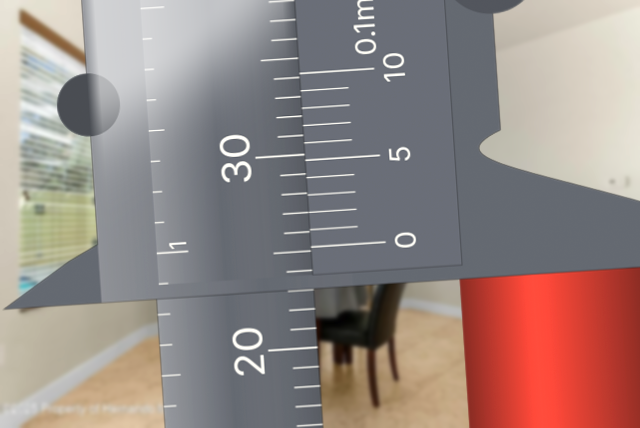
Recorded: 25.2 mm
